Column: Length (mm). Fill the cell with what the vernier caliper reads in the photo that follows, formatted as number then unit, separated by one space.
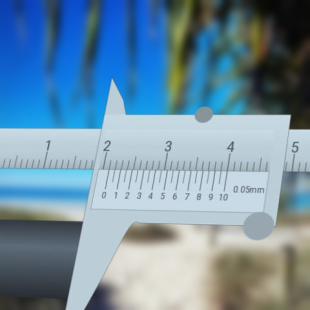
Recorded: 21.0 mm
